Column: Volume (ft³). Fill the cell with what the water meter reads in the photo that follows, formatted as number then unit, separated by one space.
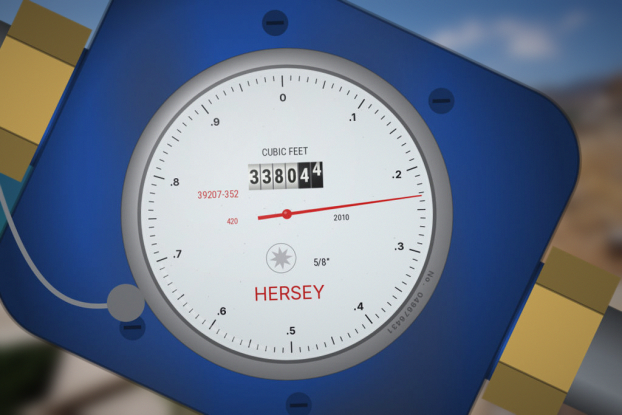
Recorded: 338044.23 ft³
